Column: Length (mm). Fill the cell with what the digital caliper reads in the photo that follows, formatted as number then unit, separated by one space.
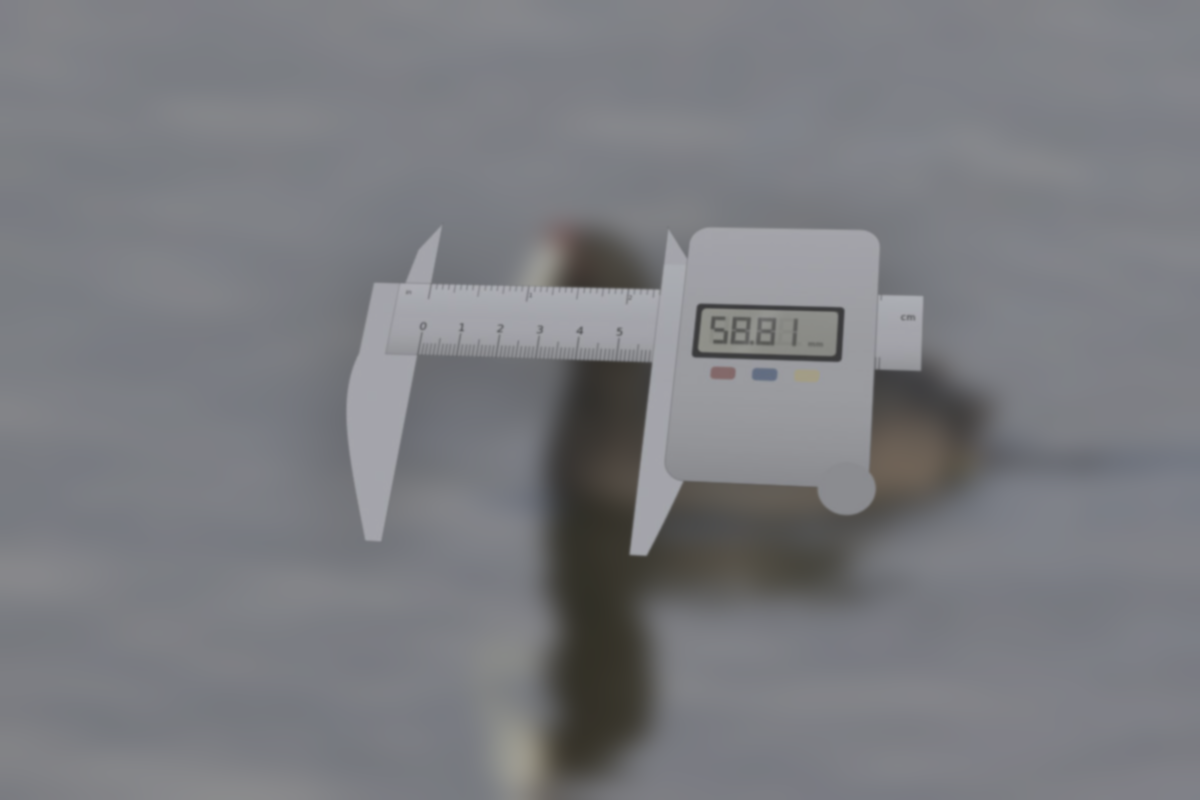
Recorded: 58.81 mm
